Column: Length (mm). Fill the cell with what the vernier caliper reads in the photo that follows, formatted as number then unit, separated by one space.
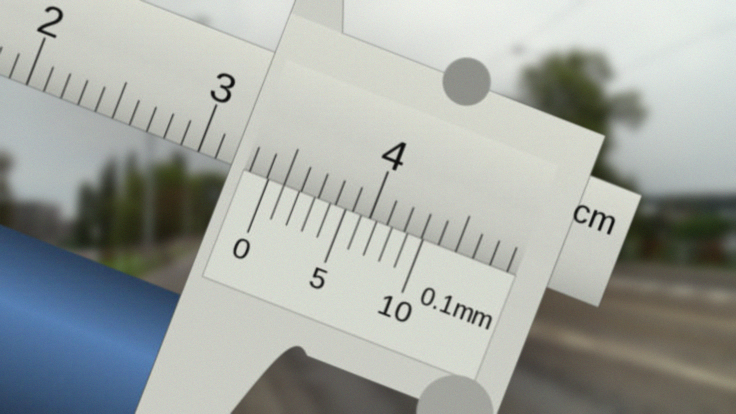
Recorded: 34.1 mm
